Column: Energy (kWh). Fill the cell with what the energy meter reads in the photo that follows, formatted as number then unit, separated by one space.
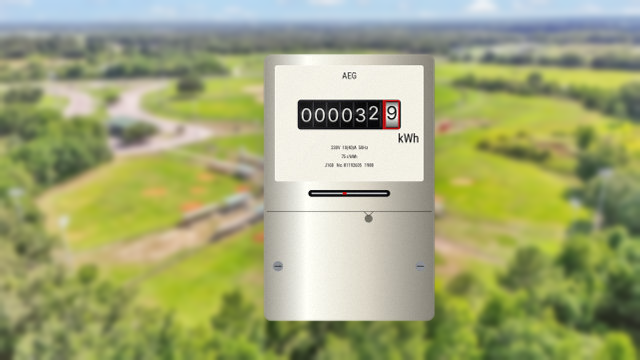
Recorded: 32.9 kWh
